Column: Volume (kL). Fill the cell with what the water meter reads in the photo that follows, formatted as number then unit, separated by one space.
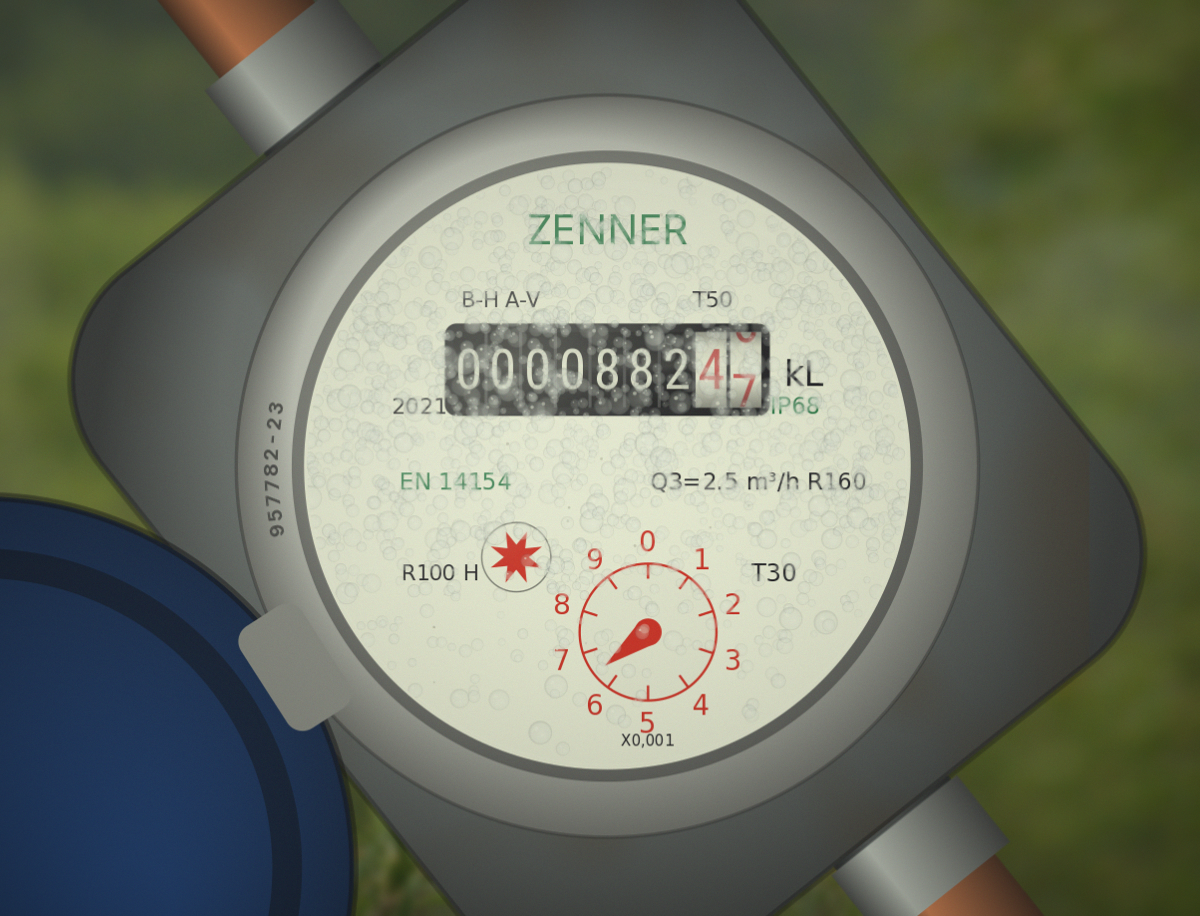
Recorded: 882.466 kL
